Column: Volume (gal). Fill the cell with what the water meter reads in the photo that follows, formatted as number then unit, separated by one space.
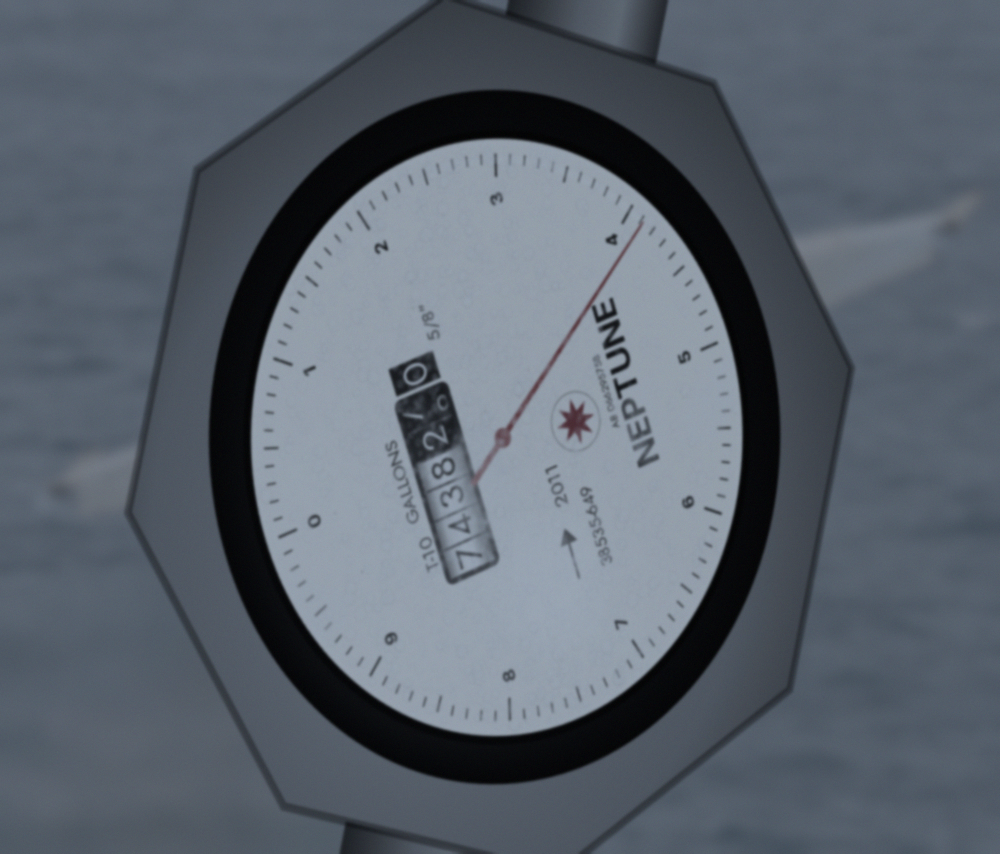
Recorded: 7438274.1 gal
